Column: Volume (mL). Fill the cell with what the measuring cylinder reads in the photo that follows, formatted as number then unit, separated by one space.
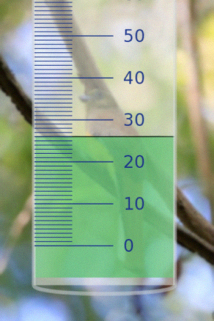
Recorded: 26 mL
